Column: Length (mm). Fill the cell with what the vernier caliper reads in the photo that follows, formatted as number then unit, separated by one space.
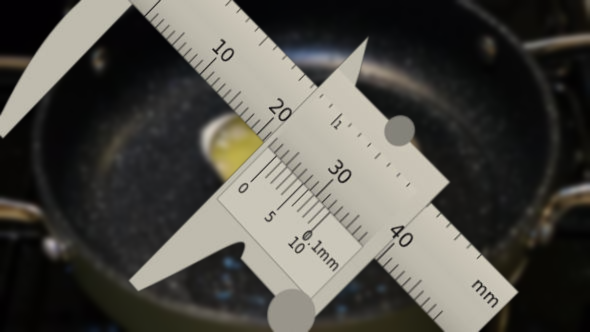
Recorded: 23.4 mm
